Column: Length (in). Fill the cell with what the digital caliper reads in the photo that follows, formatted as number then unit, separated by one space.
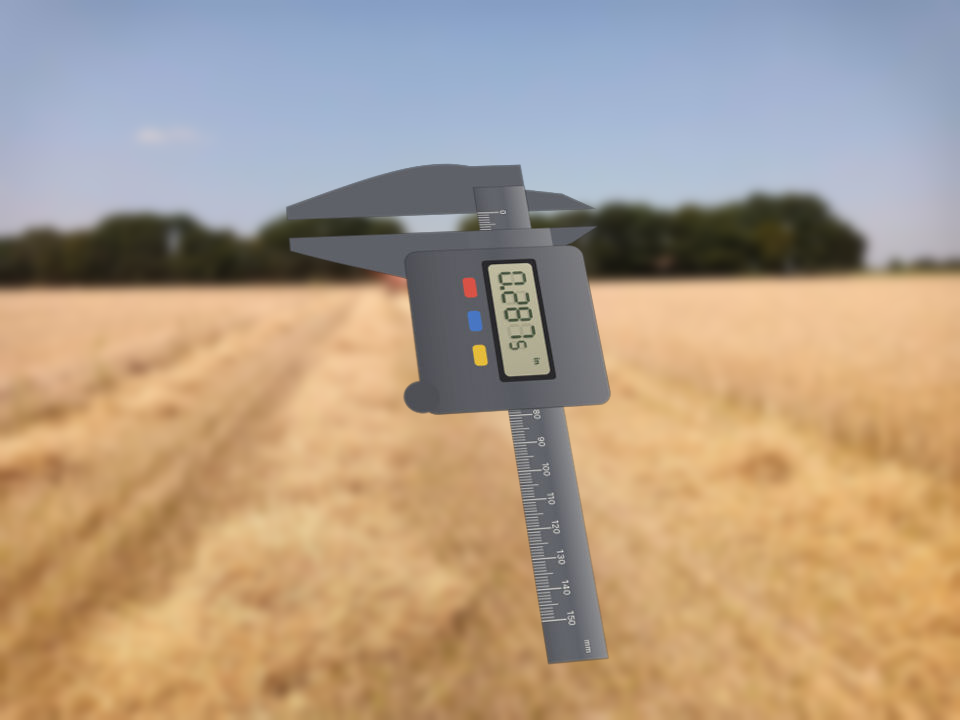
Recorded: 0.2875 in
